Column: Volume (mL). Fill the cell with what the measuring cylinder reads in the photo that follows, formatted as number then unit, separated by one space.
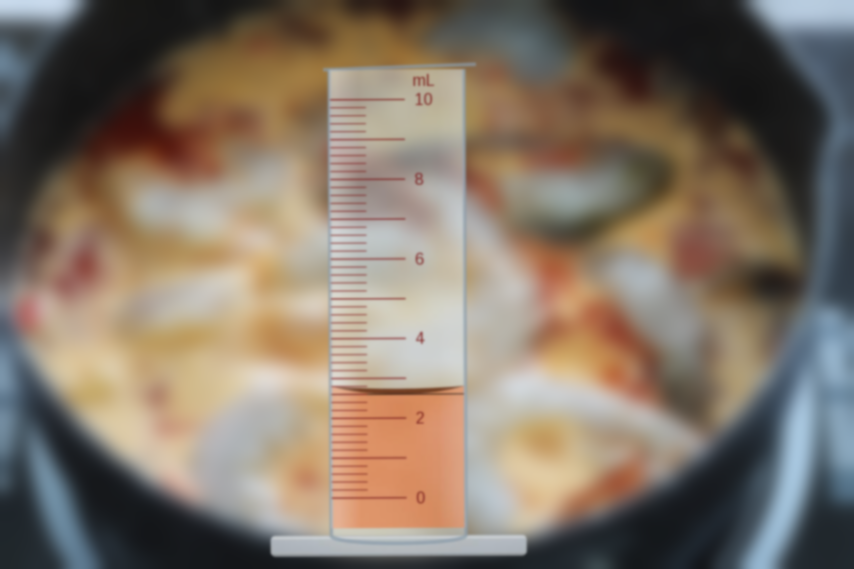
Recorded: 2.6 mL
